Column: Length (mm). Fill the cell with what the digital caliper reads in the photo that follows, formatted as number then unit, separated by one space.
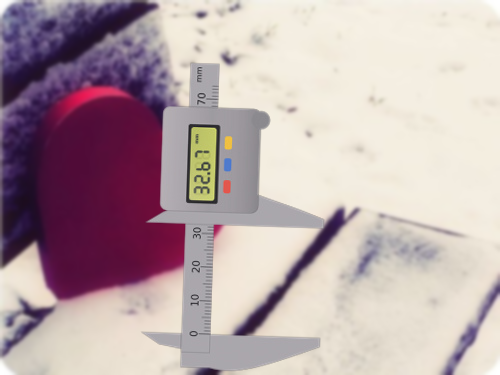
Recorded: 32.67 mm
